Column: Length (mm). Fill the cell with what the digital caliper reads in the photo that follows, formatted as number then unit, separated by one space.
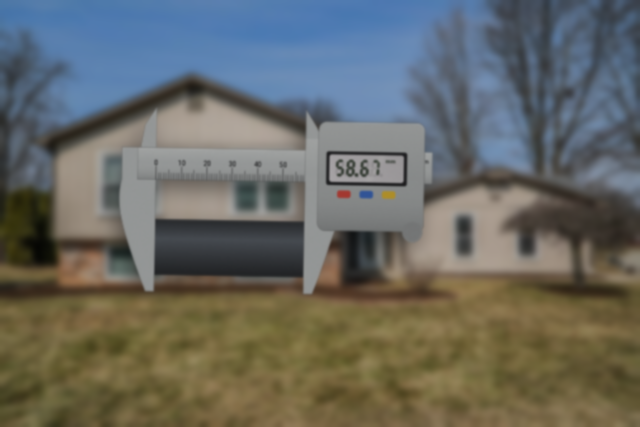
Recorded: 58.67 mm
